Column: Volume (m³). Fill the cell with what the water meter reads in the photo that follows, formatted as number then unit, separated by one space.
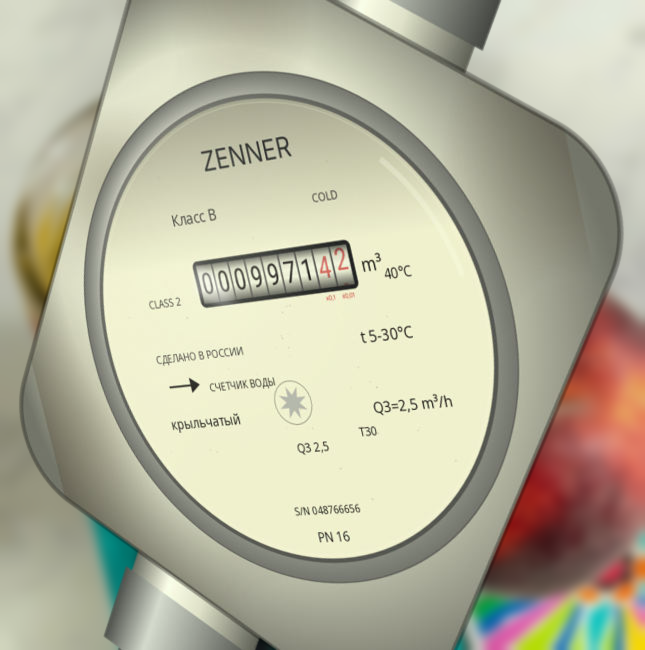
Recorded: 9971.42 m³
